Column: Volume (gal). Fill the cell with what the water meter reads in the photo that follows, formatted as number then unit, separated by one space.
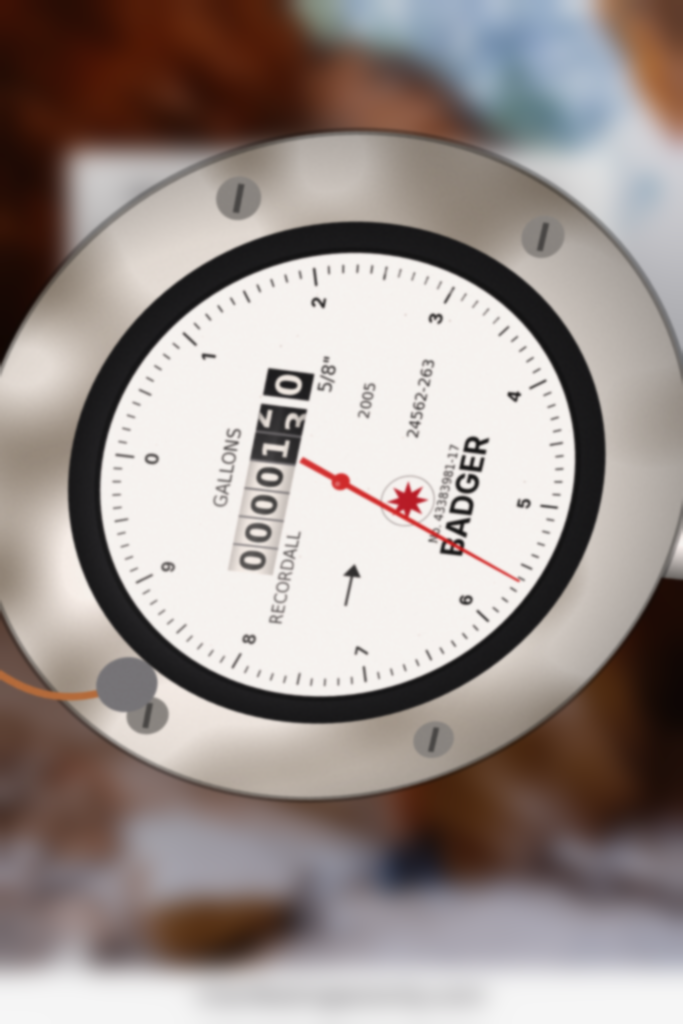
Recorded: 125.6 gal
